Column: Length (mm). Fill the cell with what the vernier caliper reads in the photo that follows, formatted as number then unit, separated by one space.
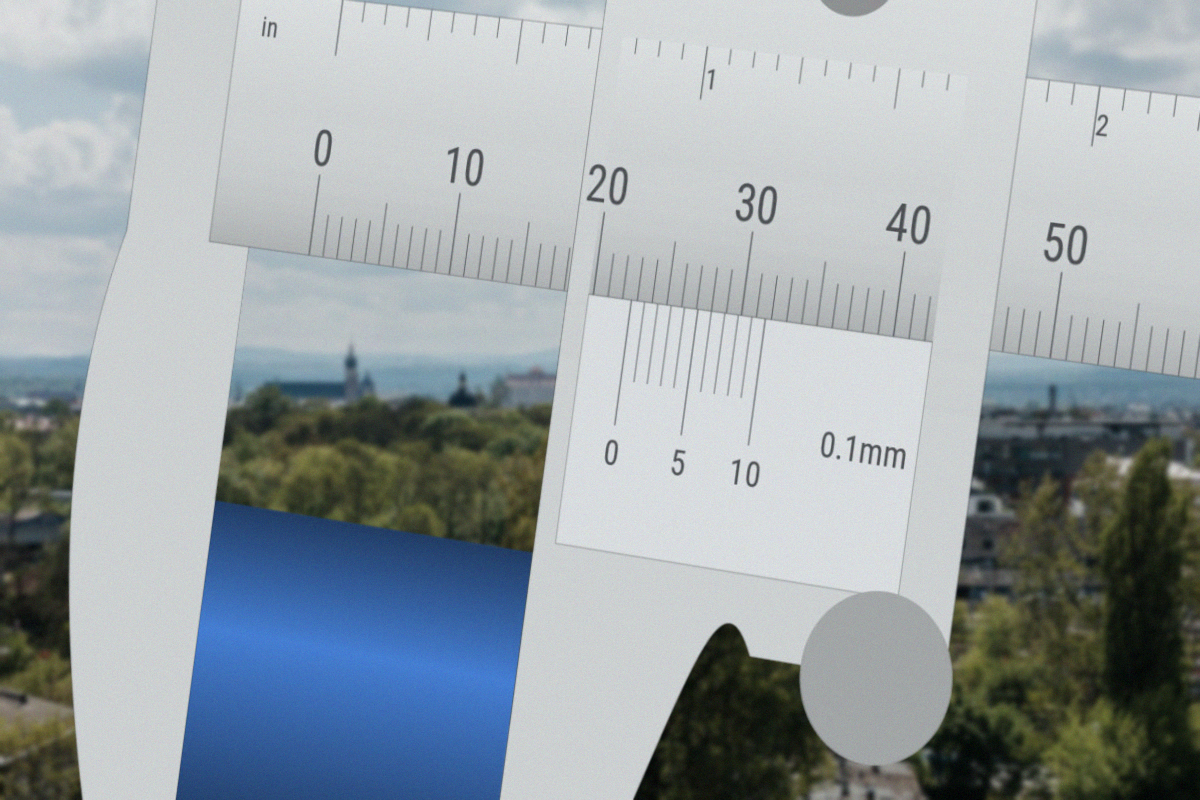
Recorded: 22.6 mm
